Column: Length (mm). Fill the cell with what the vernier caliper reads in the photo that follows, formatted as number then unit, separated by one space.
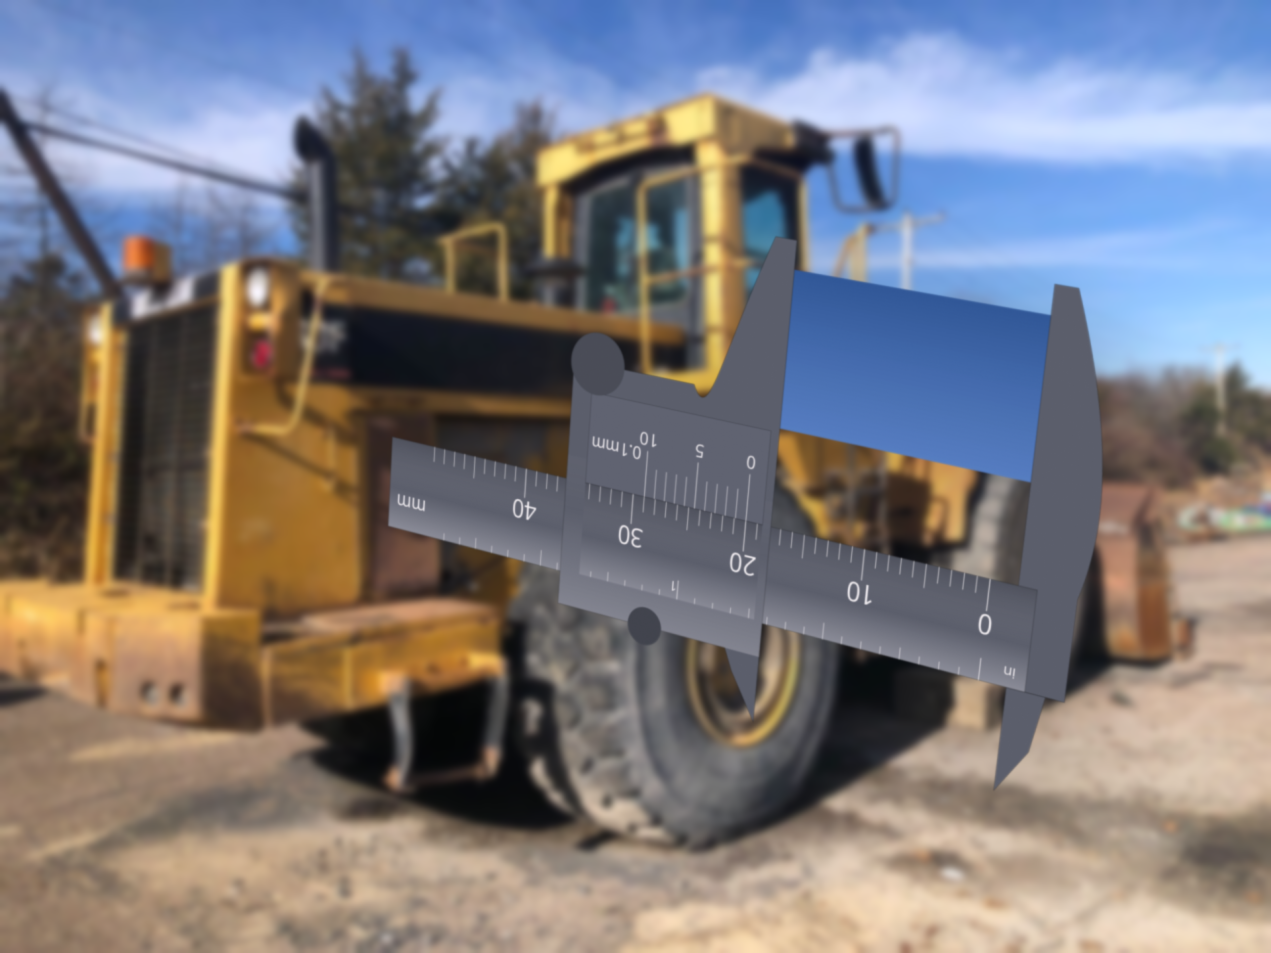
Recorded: 20.0 mm
